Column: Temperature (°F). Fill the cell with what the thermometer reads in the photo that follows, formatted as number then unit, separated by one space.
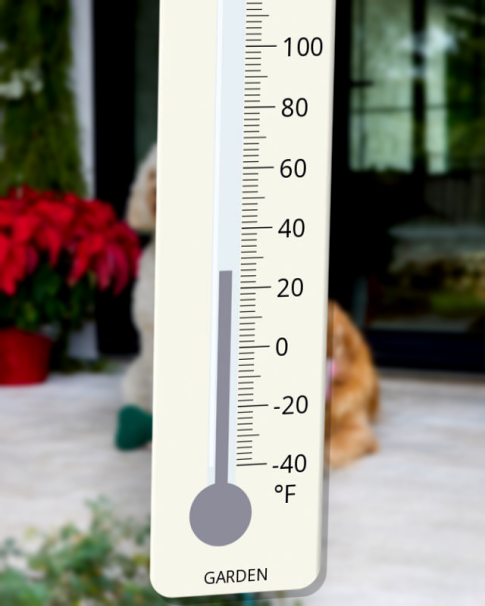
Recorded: 26 °F
